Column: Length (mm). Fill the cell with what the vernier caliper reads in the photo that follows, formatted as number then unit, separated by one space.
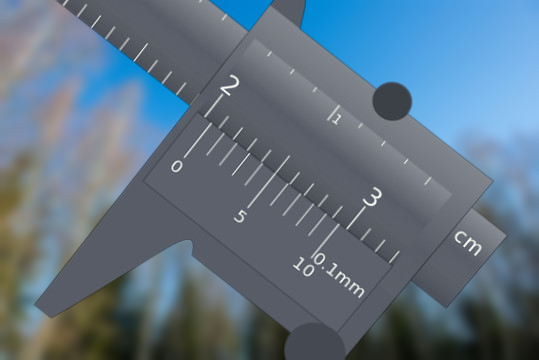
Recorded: 20.5 mm
